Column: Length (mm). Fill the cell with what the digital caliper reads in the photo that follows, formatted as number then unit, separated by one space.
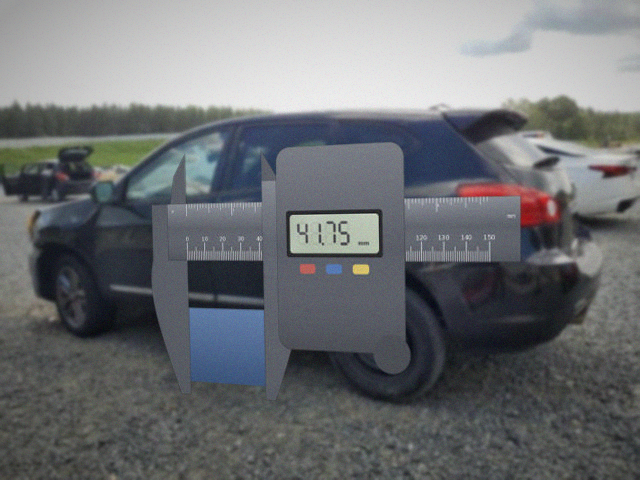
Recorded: 41.75 mm
